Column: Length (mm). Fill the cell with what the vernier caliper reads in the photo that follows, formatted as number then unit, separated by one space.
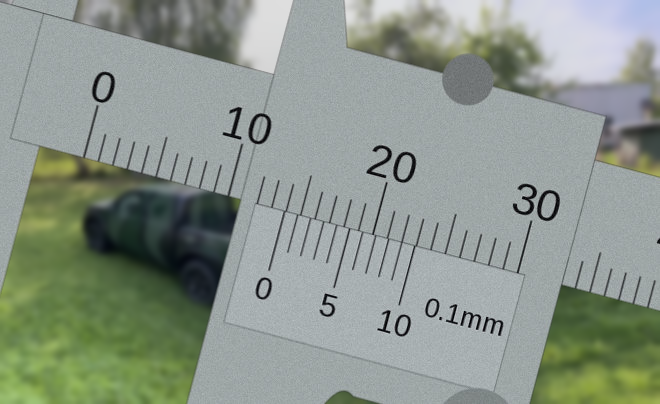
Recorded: 13.9 mm
